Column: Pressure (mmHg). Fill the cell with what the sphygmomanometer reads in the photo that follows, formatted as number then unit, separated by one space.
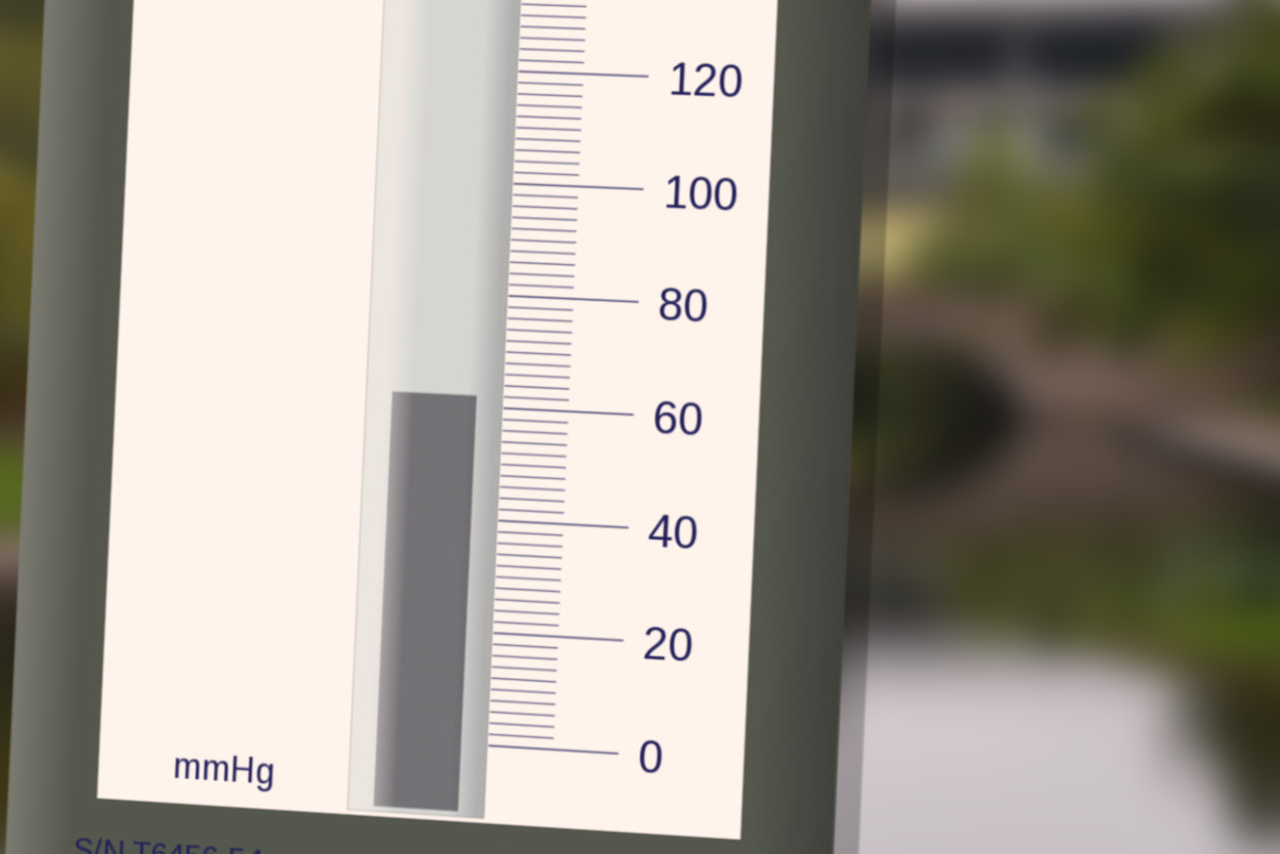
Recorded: 62 mmHg
